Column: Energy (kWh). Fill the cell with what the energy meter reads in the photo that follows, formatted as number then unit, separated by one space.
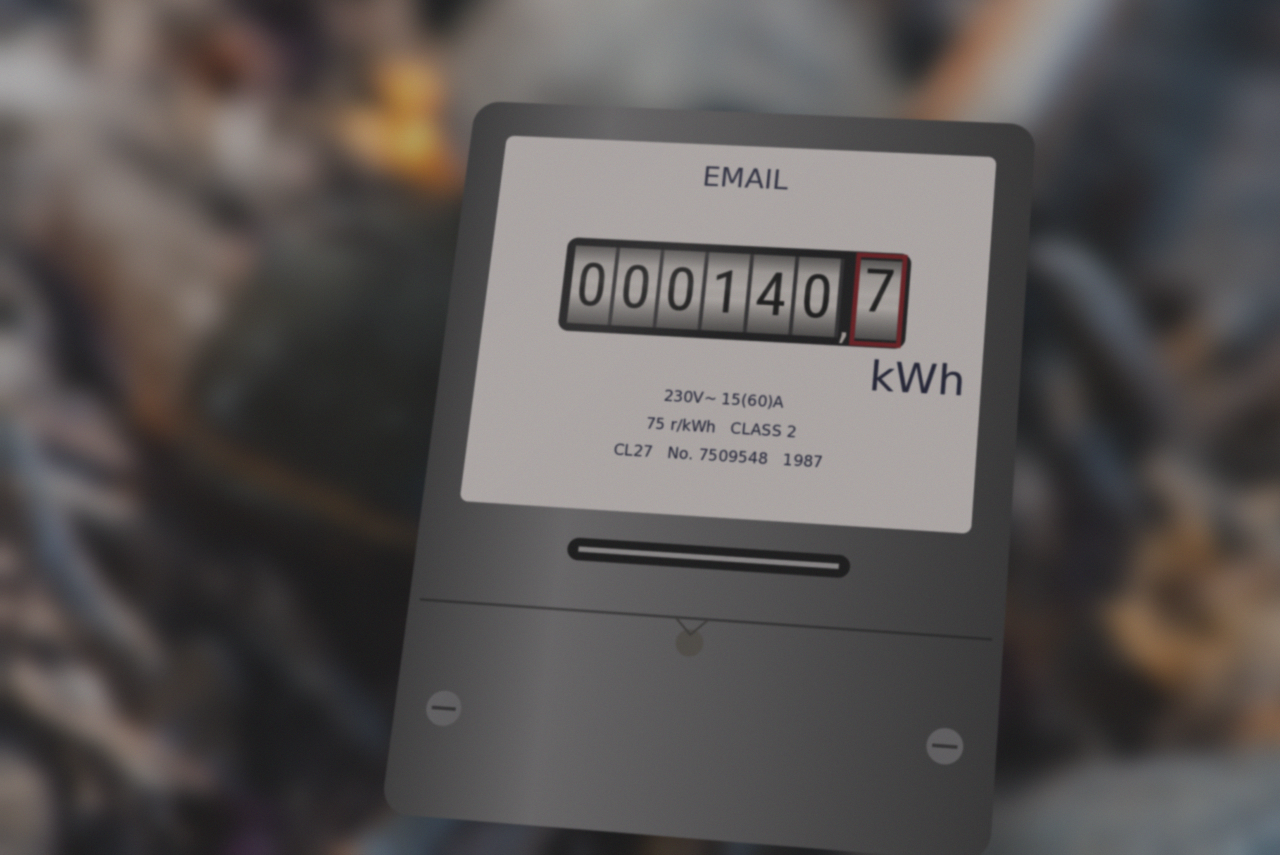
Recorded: 140.7 kWh
